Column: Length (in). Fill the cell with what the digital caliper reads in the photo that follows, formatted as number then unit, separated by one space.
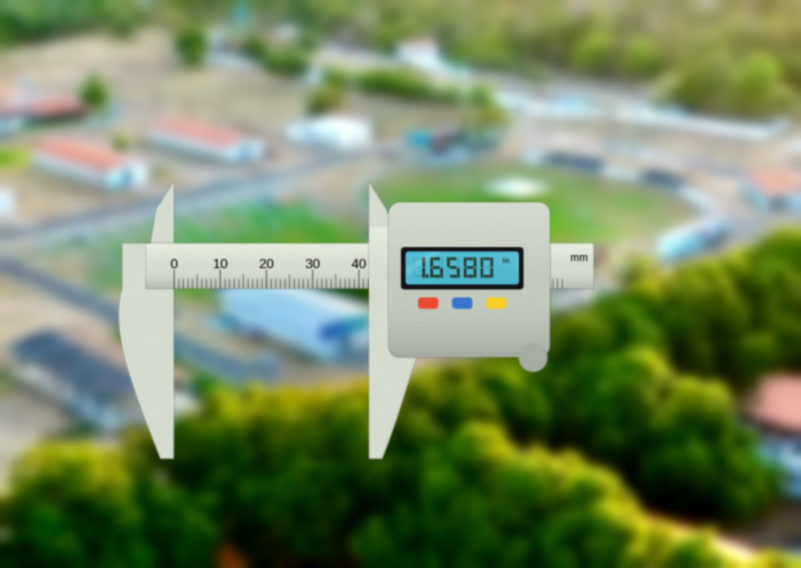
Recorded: 1.6580 in
